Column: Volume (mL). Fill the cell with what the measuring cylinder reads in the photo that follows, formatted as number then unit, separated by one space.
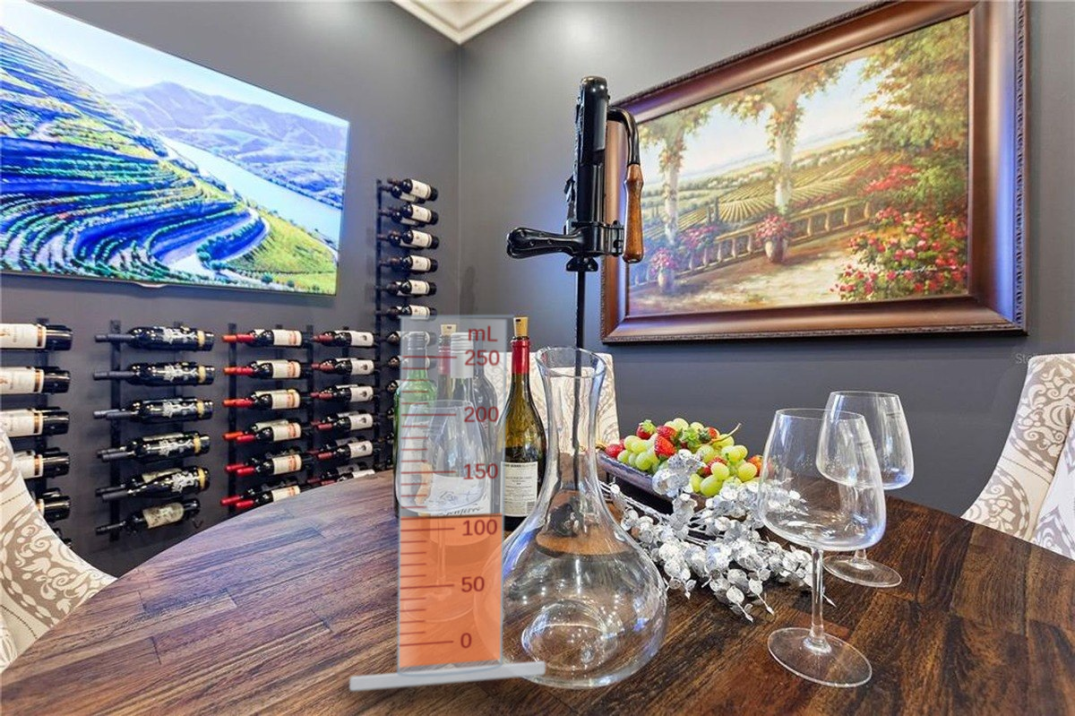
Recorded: 110 mL
